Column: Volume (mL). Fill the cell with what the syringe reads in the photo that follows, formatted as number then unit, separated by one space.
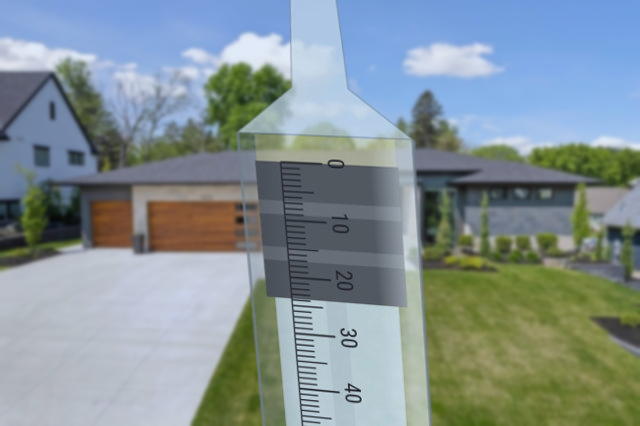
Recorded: 0 mL
